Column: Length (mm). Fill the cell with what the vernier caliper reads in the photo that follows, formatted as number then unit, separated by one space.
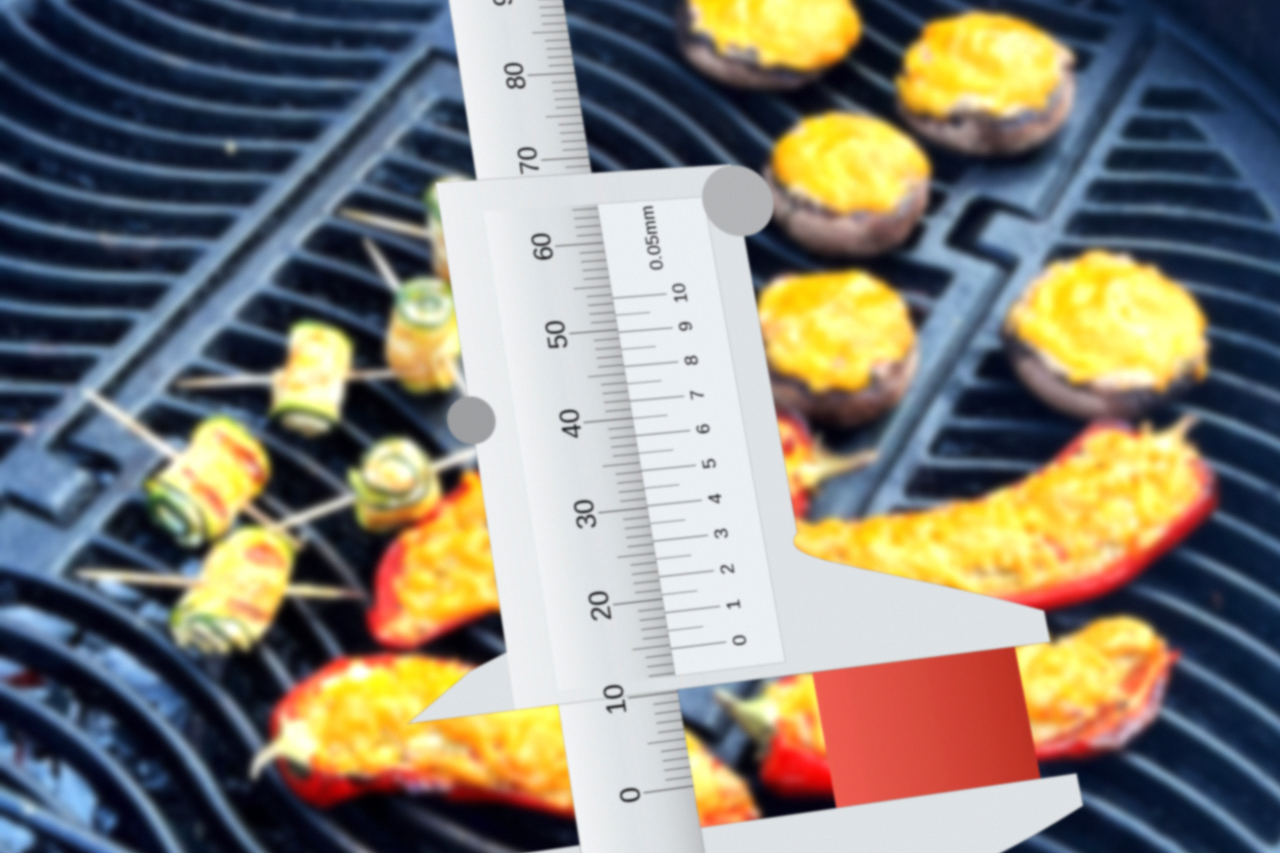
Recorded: 14.6 mm
